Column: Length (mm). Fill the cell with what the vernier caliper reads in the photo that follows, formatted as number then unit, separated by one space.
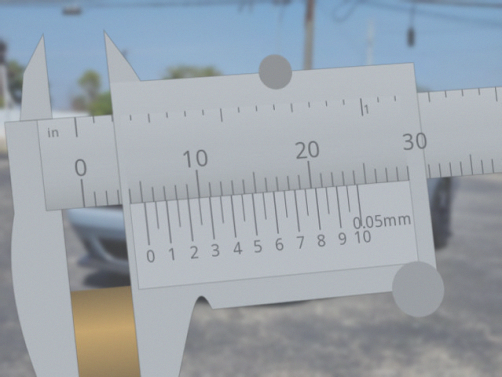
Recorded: 5.2 mm
